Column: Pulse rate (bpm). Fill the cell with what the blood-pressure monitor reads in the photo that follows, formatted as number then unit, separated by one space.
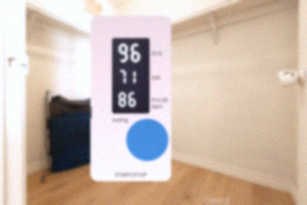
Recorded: 86 bpm
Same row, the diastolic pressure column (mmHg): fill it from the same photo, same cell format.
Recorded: 71 mmHg
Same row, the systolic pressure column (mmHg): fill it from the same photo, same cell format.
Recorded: 96 mmHg
